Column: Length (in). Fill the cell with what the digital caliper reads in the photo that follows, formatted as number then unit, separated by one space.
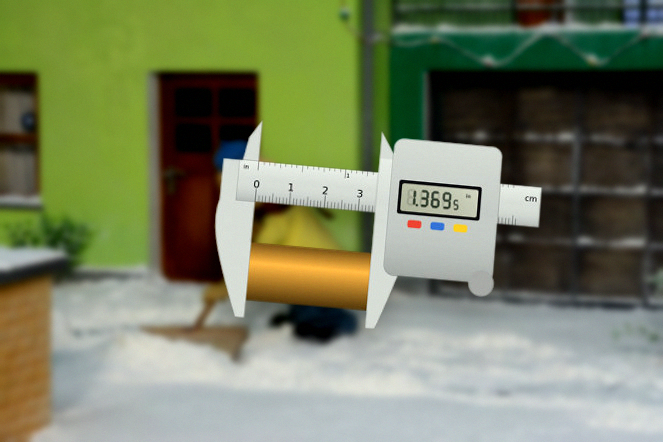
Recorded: 1.3695 in
